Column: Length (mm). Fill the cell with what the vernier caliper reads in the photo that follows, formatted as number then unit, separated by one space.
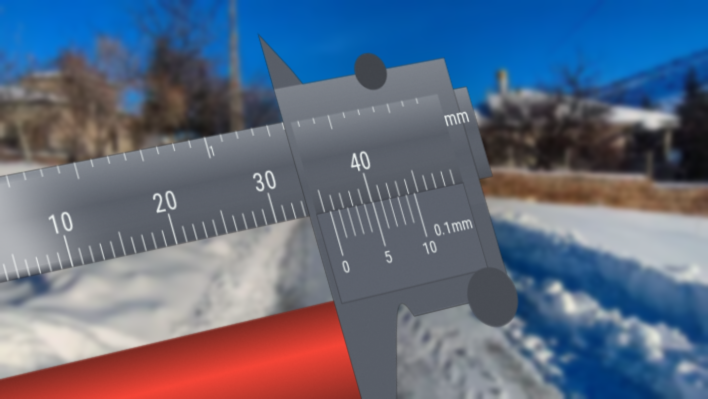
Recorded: 35.6 mm
